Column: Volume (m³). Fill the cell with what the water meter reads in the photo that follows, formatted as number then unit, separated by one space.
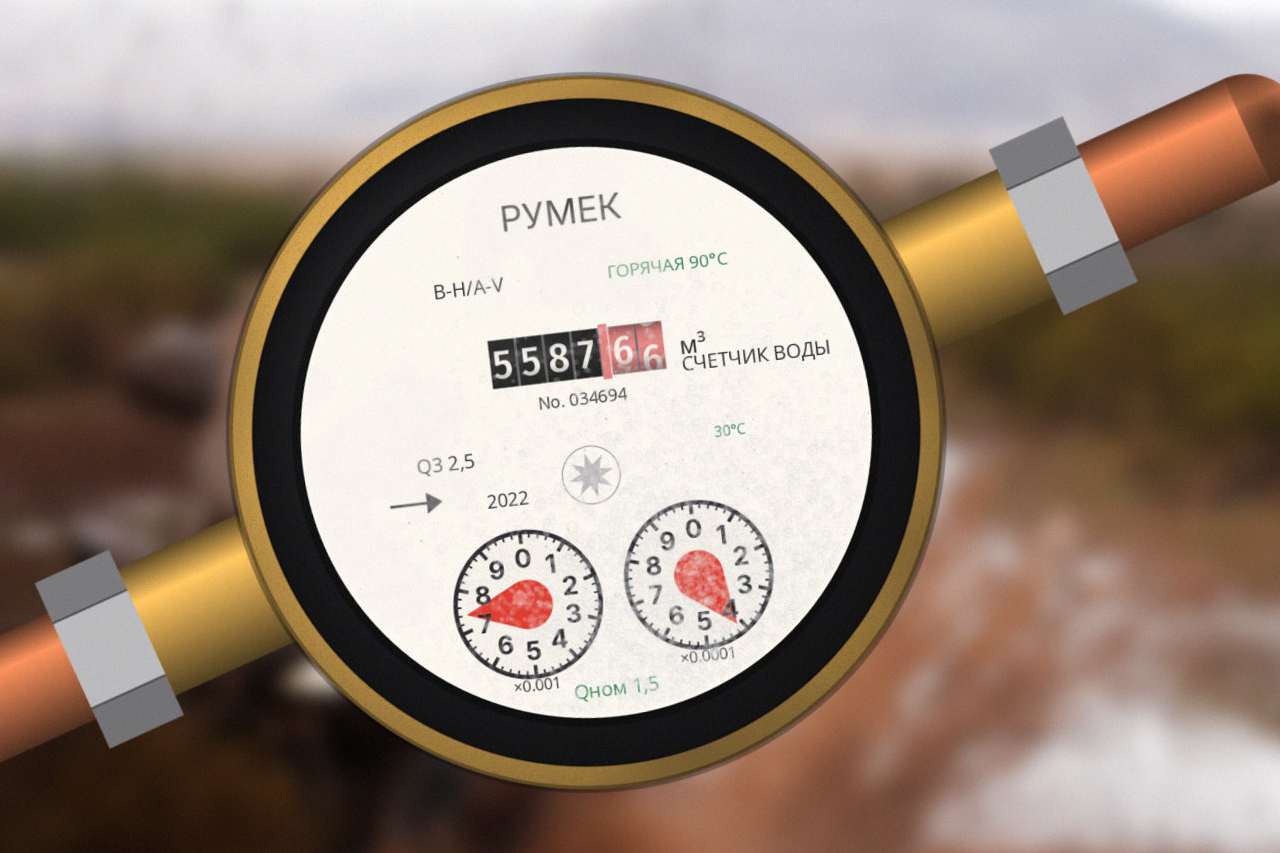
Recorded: 5587.6574 m³
